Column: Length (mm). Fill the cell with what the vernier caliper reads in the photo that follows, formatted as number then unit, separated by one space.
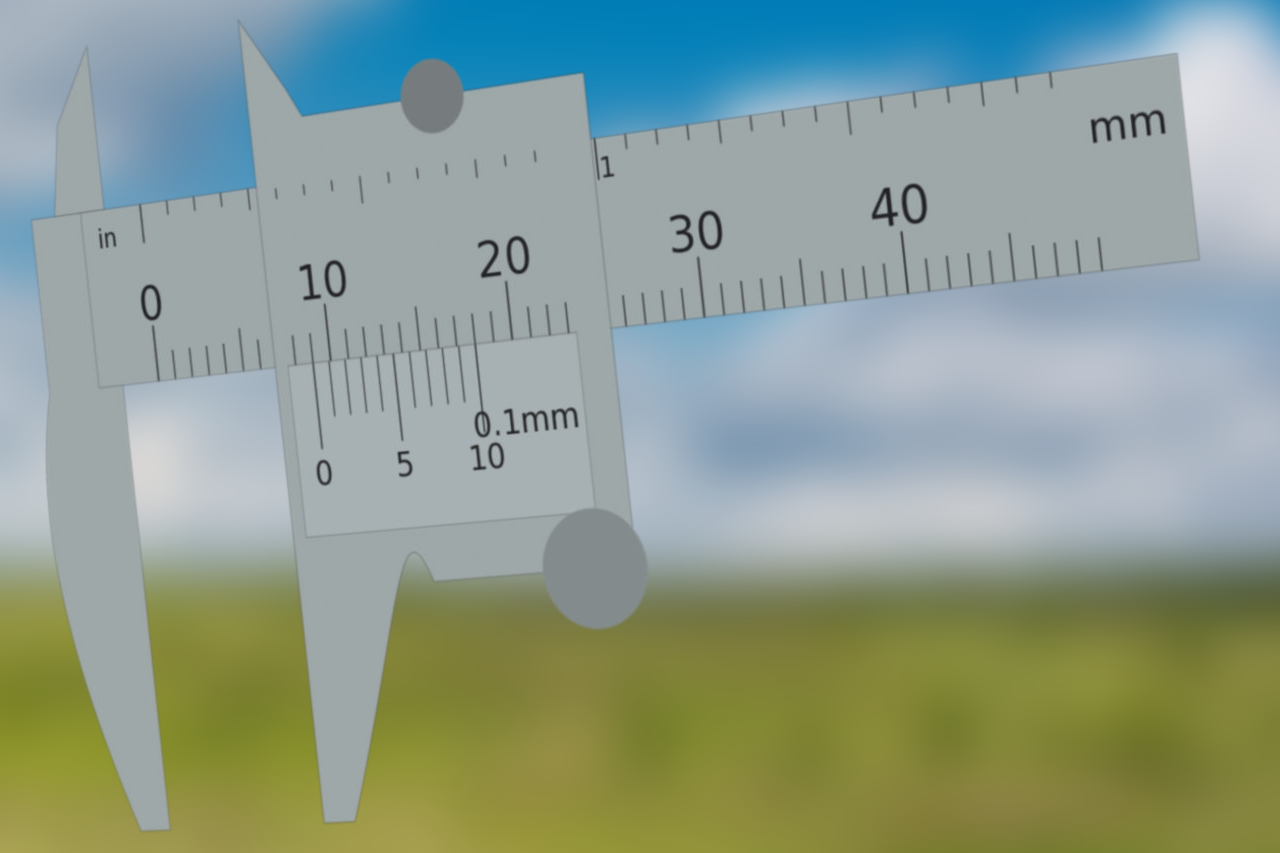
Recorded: 9.0 mm
